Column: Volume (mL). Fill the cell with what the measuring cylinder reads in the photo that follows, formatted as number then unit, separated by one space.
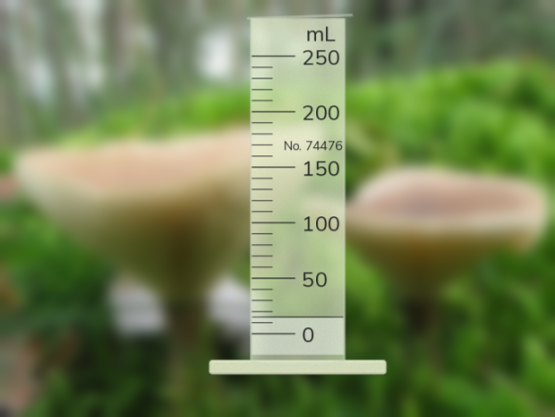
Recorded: 15 mL
